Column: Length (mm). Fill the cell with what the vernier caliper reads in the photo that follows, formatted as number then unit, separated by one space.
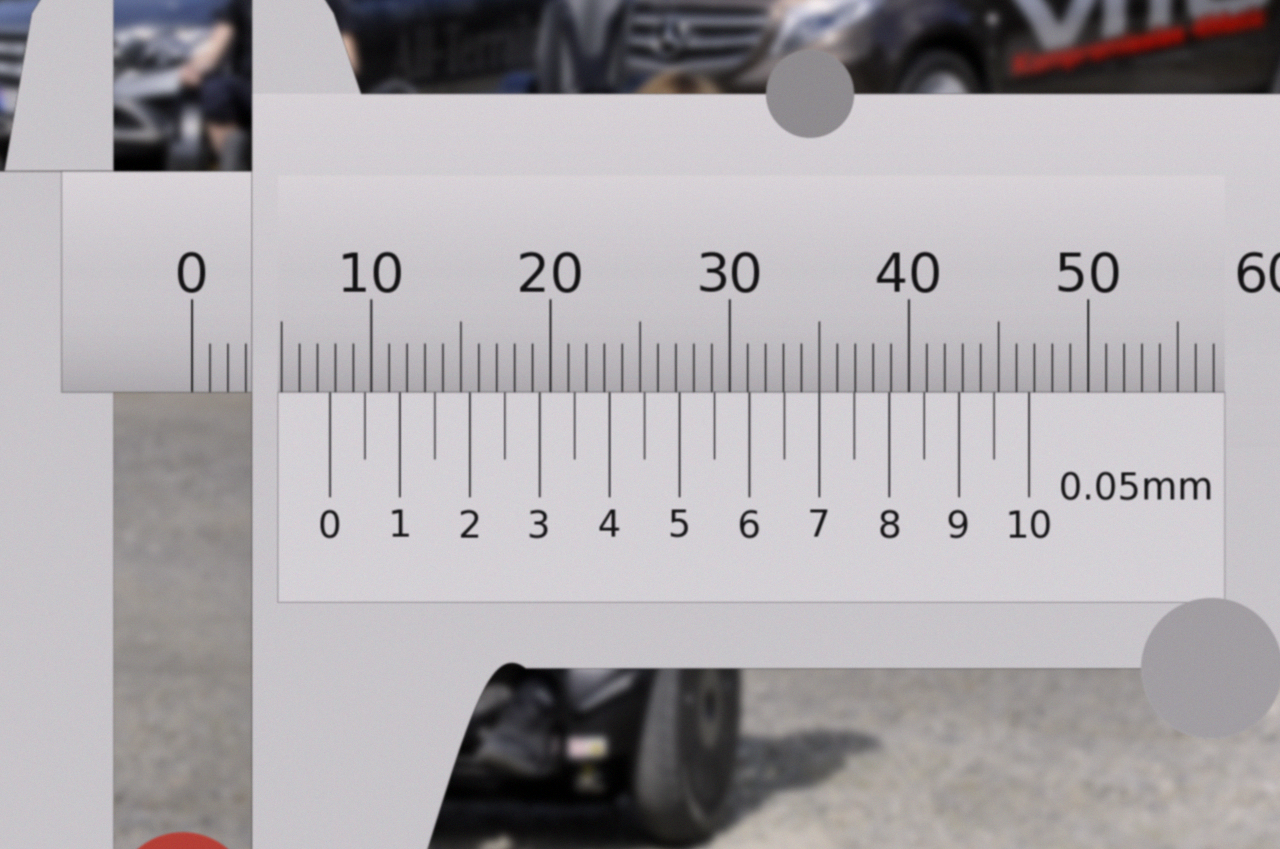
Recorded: 7.7 mm
